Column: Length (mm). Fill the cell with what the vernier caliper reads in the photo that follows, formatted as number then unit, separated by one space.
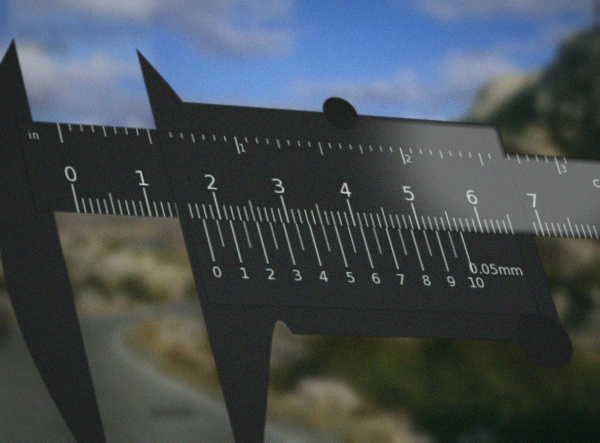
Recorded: 17.5 mm
